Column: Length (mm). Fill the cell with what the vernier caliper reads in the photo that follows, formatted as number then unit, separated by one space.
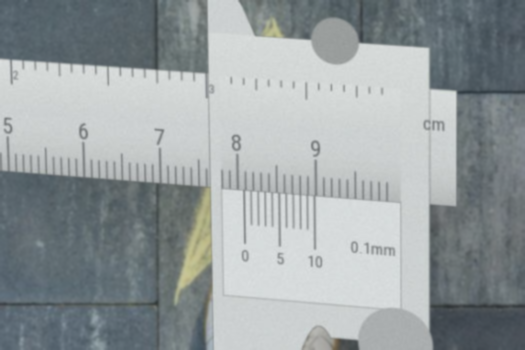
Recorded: 80.8 mm
